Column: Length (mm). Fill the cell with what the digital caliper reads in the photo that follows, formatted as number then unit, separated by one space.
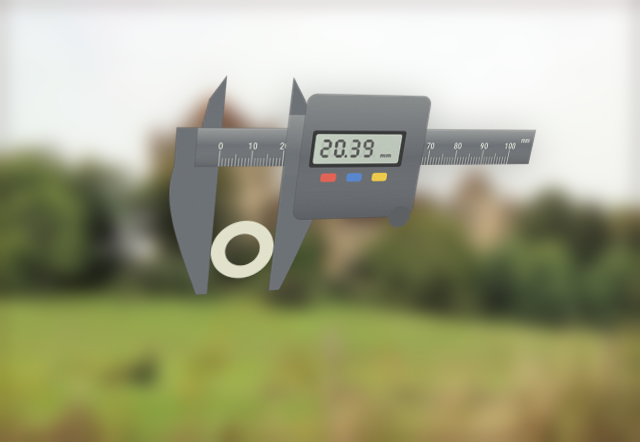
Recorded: 20.39 mm
